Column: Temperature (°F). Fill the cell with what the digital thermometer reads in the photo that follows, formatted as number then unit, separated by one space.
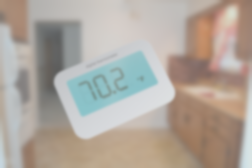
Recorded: 70.2 °F
